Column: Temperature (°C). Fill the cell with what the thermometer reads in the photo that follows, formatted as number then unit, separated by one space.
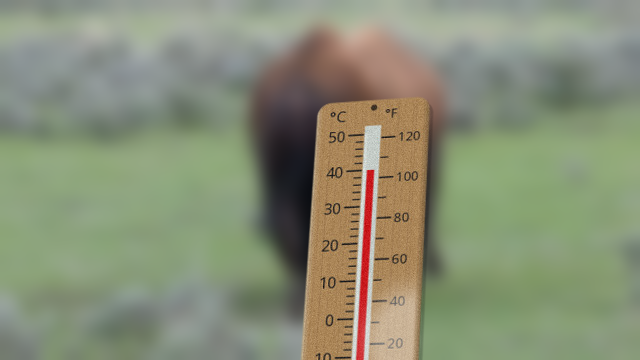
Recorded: 40 °C
